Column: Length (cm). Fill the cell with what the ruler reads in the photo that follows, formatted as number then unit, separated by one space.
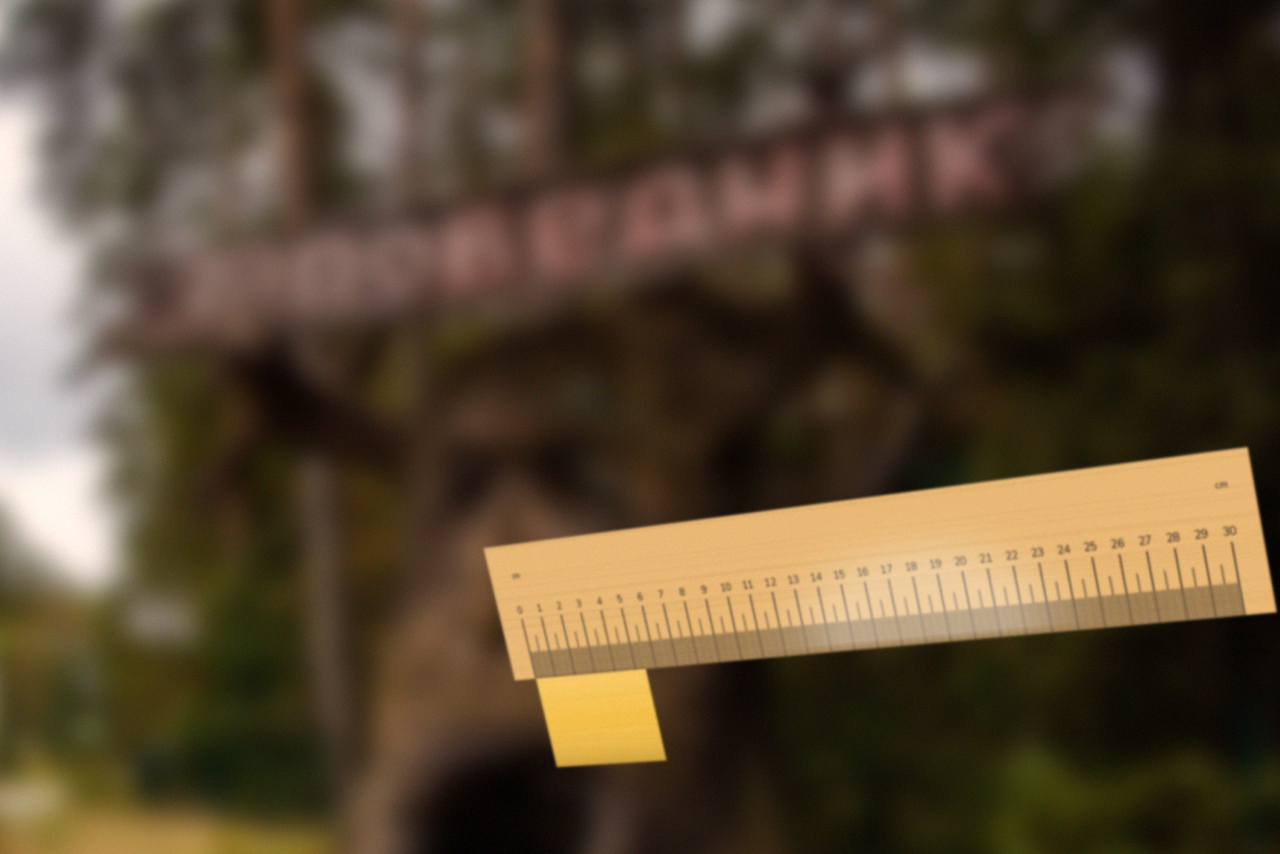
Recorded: 5.5 cm
